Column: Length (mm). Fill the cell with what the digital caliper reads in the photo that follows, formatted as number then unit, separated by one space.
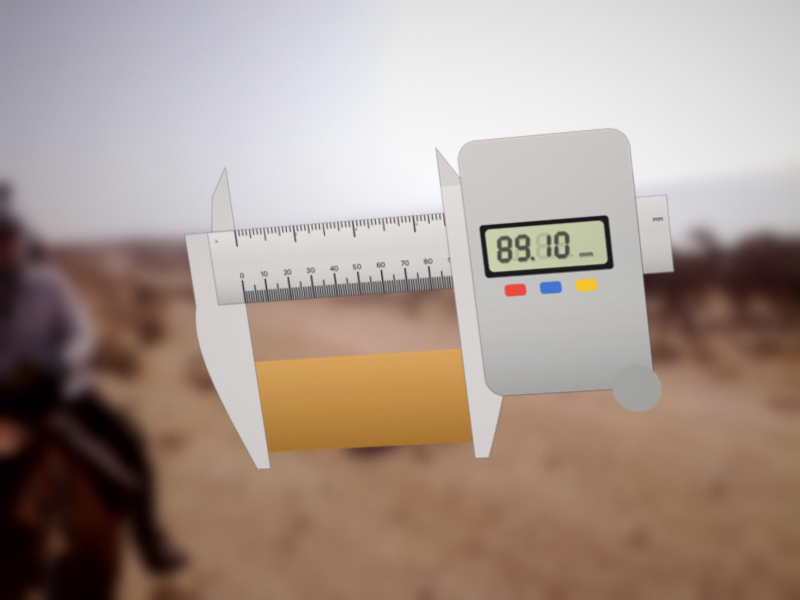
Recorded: 89.10 mm
